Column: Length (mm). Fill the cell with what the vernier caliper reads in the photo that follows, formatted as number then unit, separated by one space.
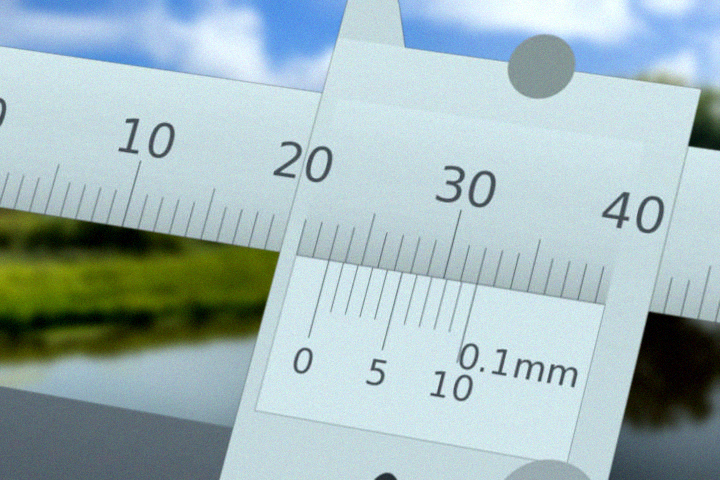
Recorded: 23.0 mm
